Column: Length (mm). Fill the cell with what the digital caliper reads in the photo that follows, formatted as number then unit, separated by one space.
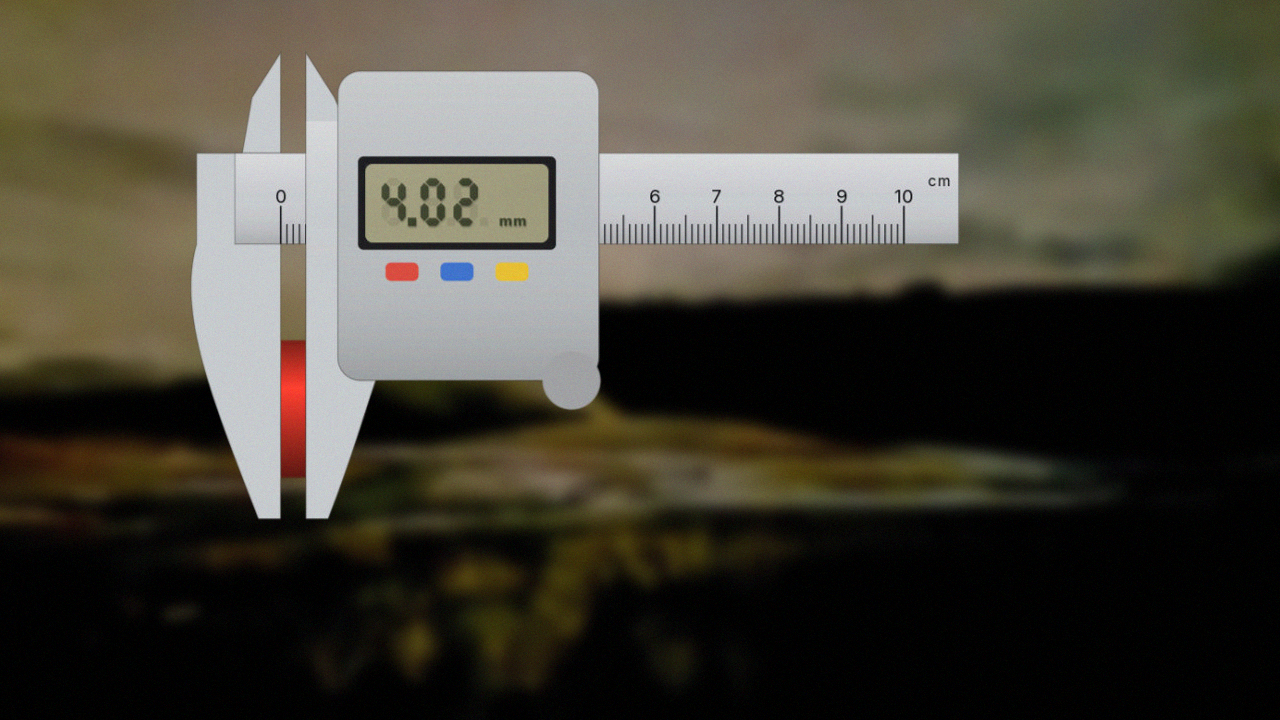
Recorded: 4.02 mm
